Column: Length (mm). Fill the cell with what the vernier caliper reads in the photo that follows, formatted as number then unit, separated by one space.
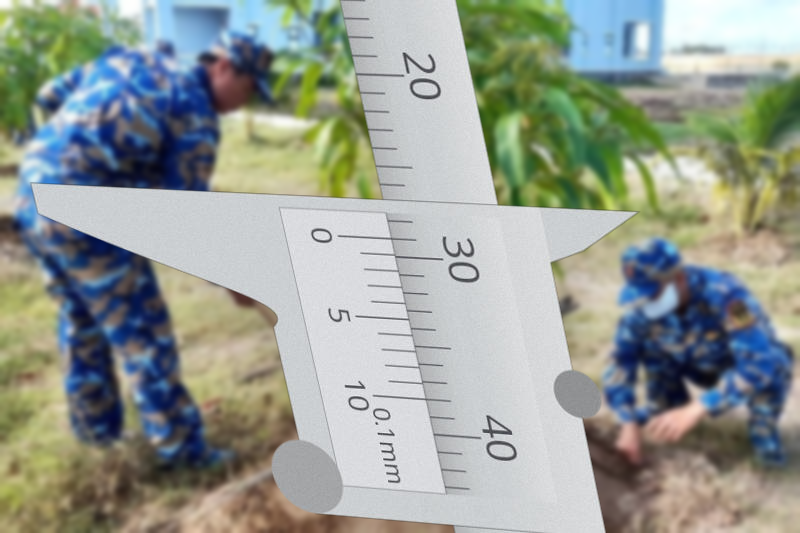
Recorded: 29.0 mm
